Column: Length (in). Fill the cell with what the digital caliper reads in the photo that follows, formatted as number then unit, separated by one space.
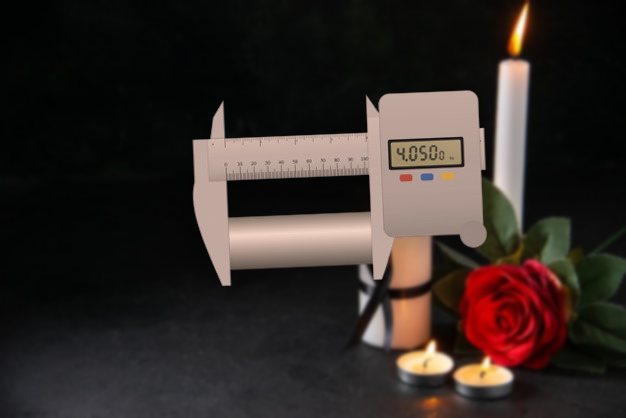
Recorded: 4.0500 in
